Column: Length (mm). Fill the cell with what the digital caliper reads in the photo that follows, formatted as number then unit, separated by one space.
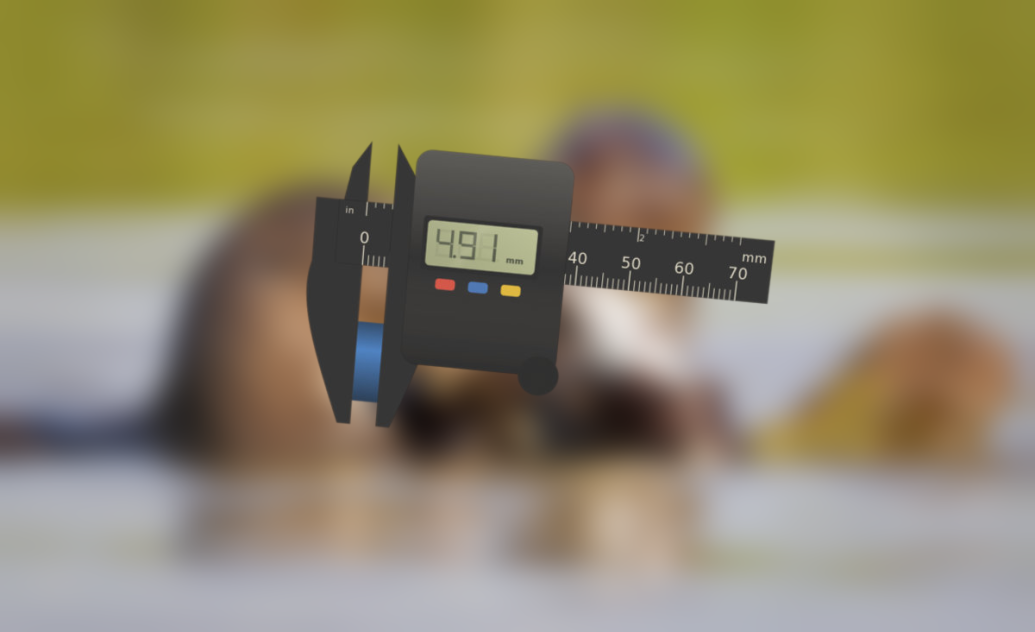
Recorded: 4.91 mm
